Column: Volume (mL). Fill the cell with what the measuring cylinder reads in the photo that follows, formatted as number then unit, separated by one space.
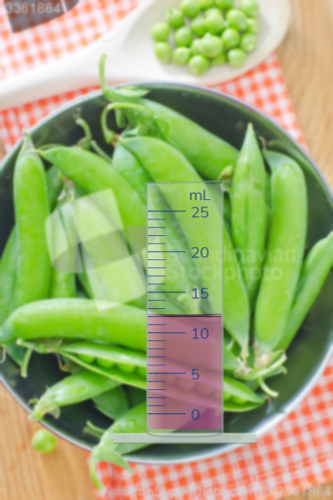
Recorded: 12 mL
